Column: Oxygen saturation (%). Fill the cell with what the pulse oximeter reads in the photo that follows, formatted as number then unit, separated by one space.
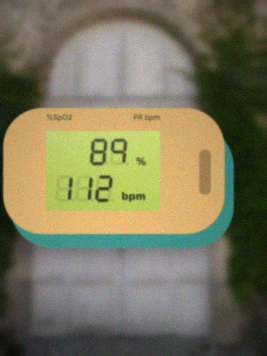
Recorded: 89 %
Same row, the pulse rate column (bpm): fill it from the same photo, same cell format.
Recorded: 112 bpm
